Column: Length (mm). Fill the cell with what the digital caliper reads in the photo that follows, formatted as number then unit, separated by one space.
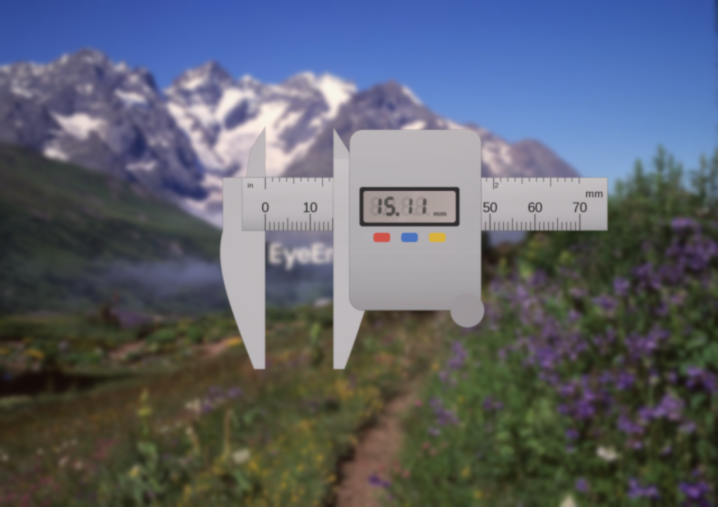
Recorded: 15.11 mm
